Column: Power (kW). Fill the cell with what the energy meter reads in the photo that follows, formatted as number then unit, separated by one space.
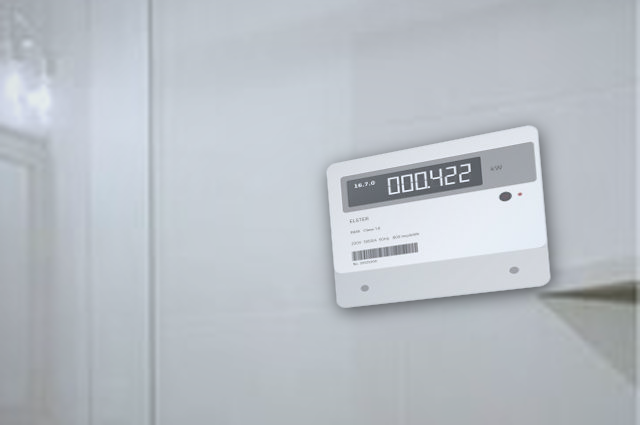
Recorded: 0.422 kW
